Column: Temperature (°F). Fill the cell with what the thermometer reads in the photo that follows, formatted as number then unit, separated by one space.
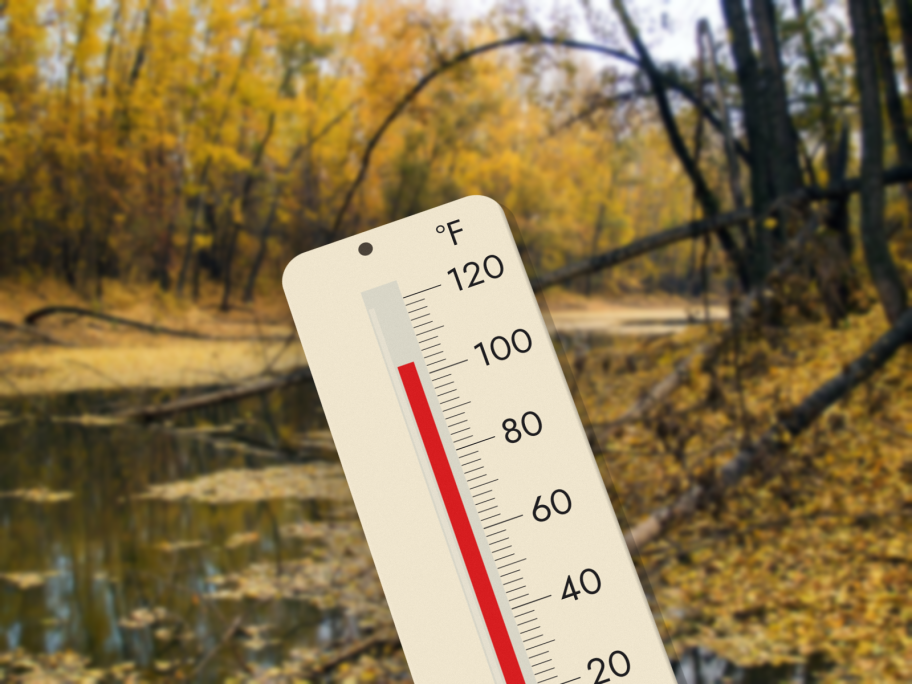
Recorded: 104 °F
